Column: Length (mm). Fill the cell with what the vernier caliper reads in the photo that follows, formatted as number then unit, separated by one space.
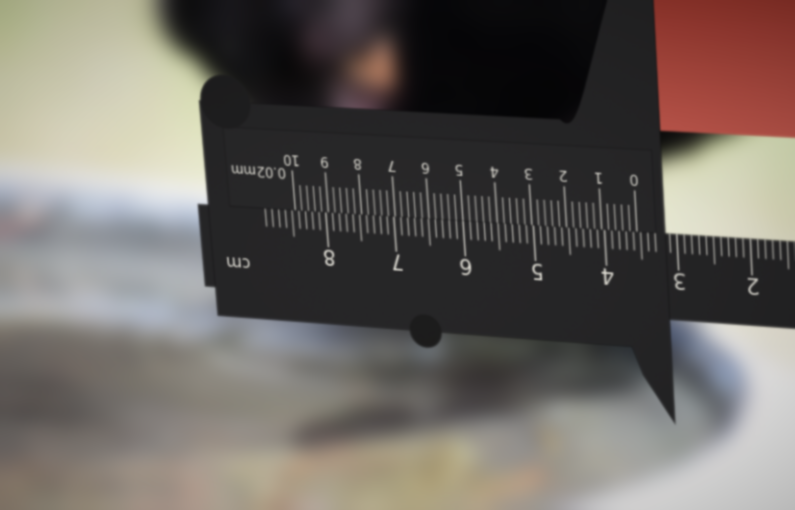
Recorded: 35.5 mm
